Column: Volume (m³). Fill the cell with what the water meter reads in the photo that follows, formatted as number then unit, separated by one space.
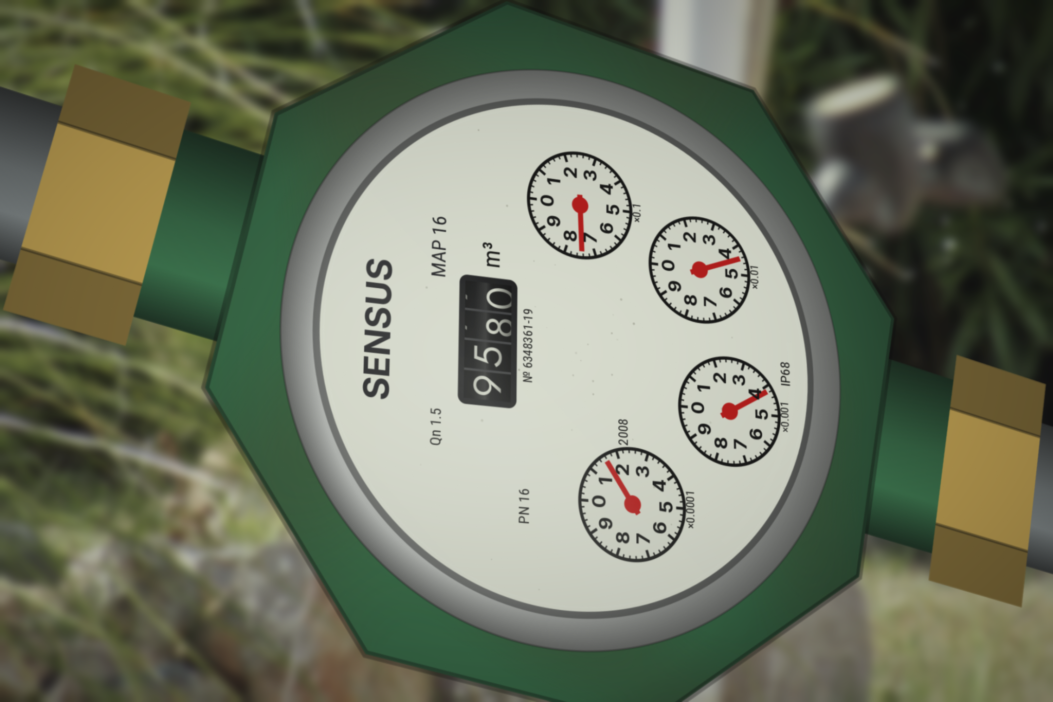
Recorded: 9579.7441 m³
